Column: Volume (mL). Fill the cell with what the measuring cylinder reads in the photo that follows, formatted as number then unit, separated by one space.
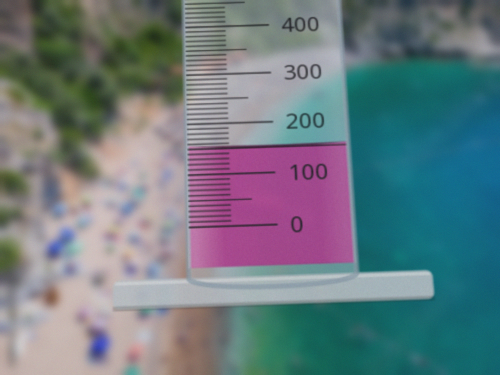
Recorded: 150 mL
